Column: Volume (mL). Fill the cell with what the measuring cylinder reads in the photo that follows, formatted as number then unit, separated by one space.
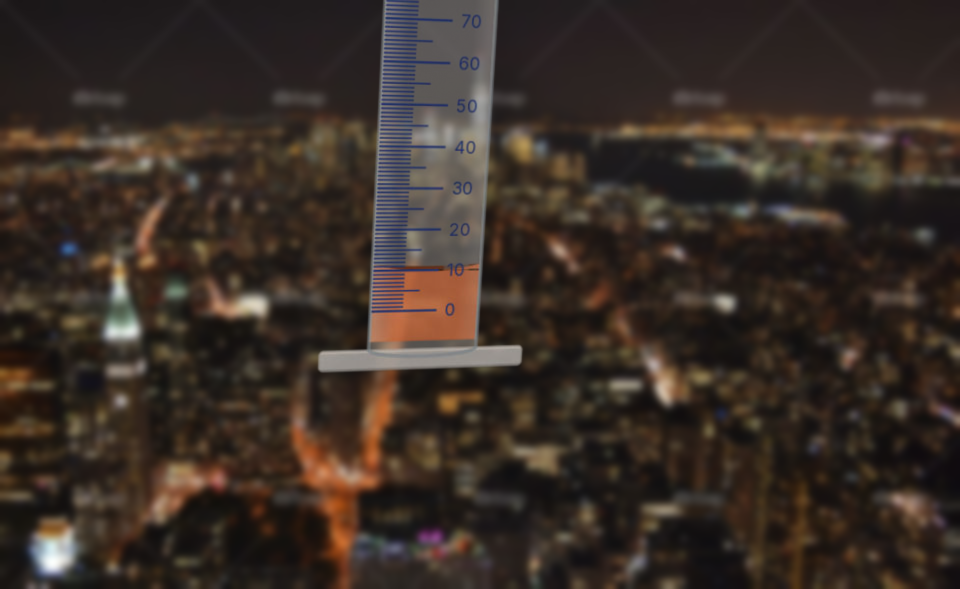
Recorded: 10 mL
